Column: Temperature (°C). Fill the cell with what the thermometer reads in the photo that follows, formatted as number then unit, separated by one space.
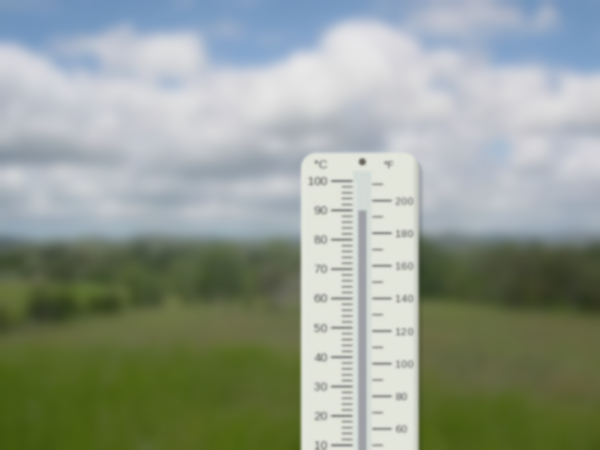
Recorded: 90 °C
